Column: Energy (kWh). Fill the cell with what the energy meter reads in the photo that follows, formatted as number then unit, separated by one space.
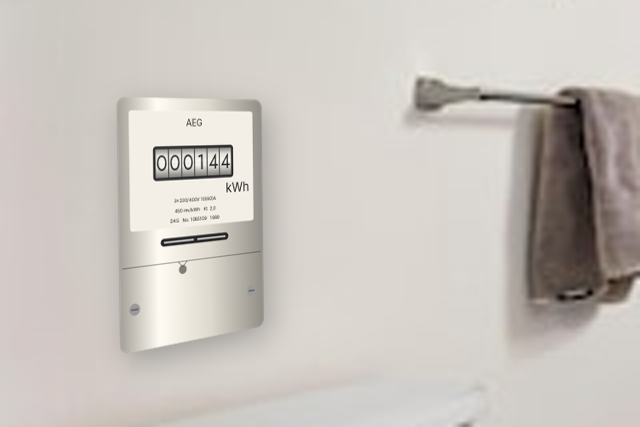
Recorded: 144 kWh
